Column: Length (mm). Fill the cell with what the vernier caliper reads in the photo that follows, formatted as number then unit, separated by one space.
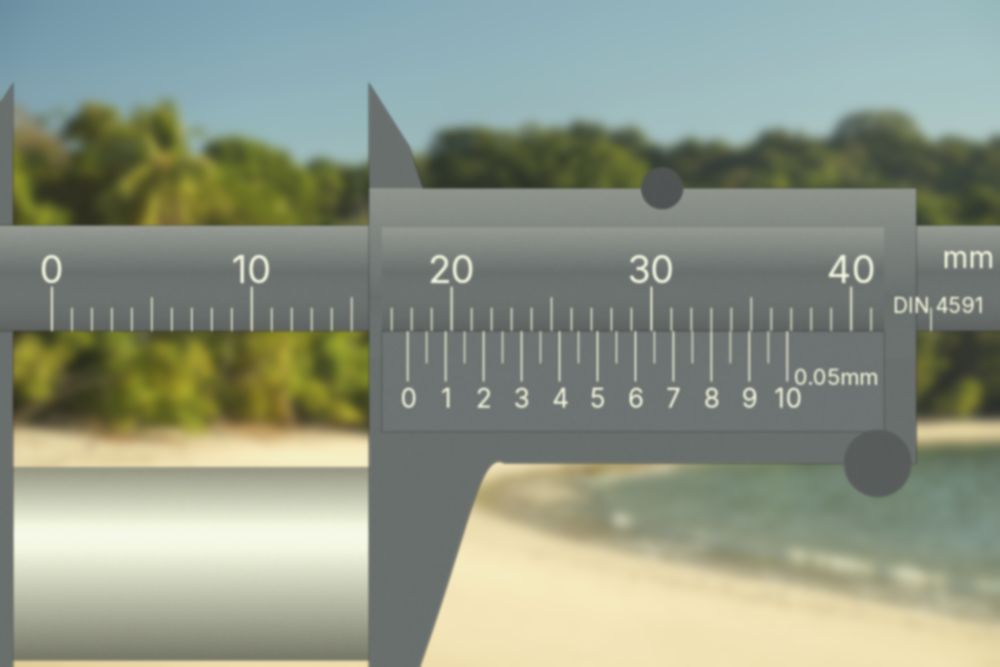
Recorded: 17.8 mm
